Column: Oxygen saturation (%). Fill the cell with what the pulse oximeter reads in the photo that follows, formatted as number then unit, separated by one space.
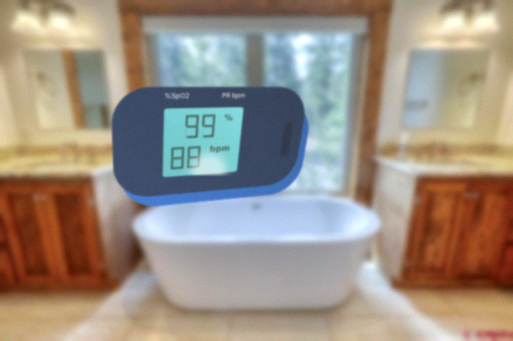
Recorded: 99 %
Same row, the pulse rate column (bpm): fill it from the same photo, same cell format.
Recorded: 88 bpm
